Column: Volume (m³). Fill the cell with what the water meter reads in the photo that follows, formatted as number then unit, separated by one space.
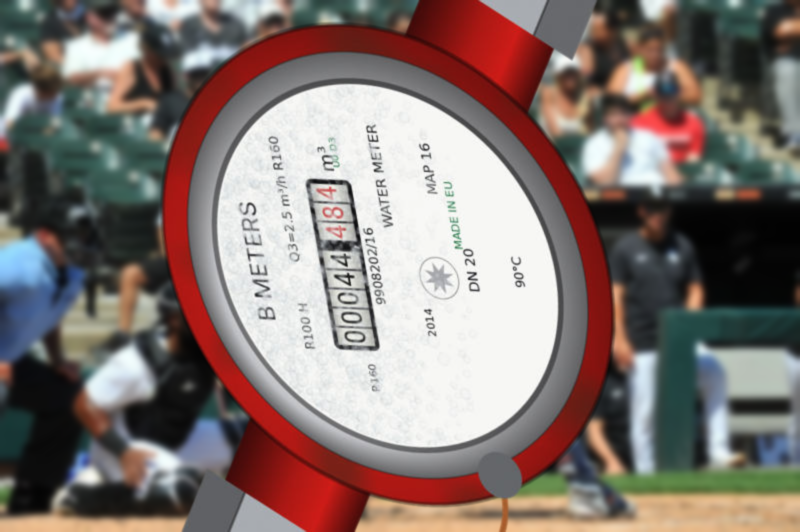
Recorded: 44.484 m³
